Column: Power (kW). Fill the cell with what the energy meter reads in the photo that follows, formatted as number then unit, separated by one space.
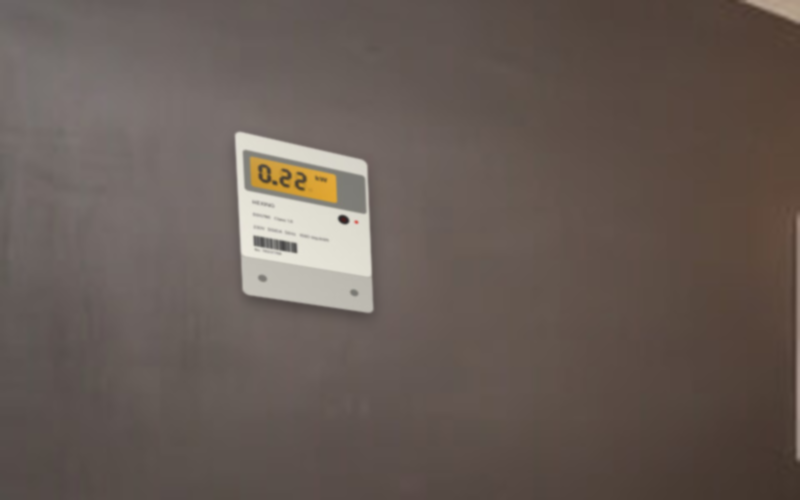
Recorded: 0.22 kW
